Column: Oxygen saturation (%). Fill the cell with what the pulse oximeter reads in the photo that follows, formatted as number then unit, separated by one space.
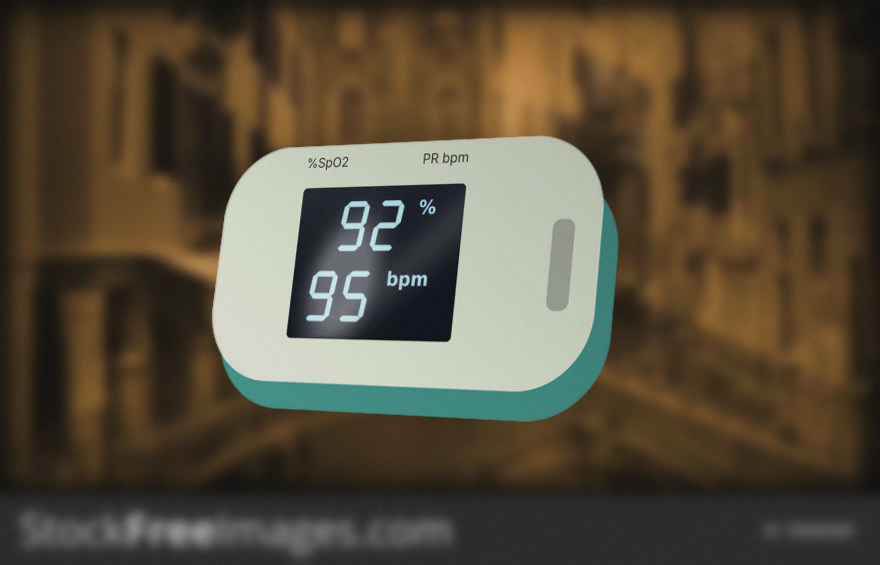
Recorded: 92 %
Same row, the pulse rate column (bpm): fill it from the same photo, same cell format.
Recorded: 95 bpm
